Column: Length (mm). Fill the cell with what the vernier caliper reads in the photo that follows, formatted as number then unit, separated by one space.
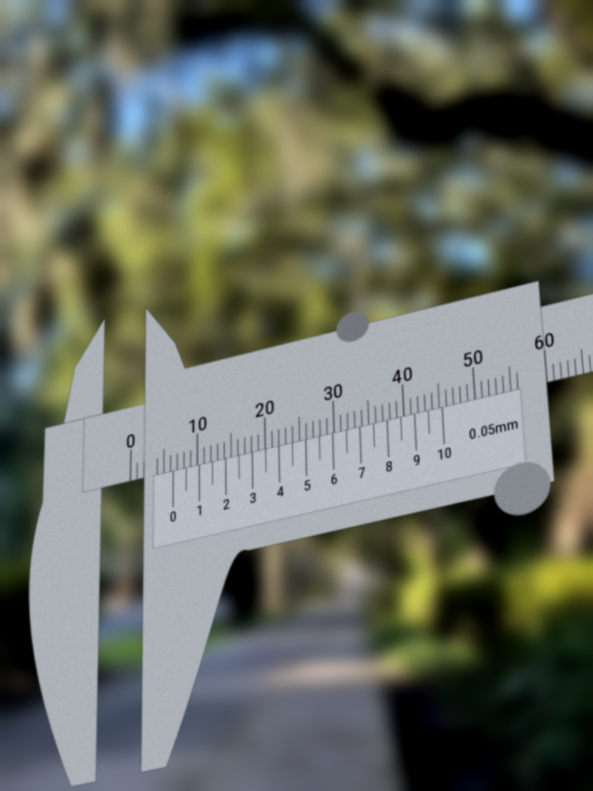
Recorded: 6.4 mm
